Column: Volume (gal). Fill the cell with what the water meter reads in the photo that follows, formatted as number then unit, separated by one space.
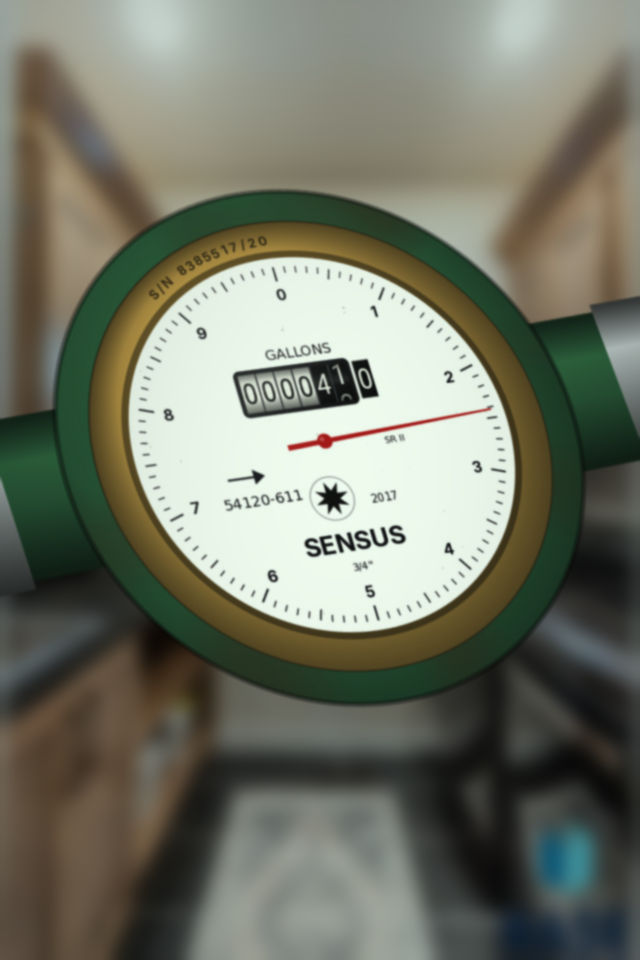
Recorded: 412.4 gal
